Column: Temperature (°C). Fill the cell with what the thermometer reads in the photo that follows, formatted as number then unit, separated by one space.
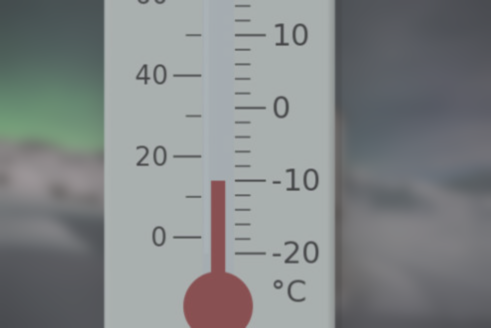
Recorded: -10 °C
